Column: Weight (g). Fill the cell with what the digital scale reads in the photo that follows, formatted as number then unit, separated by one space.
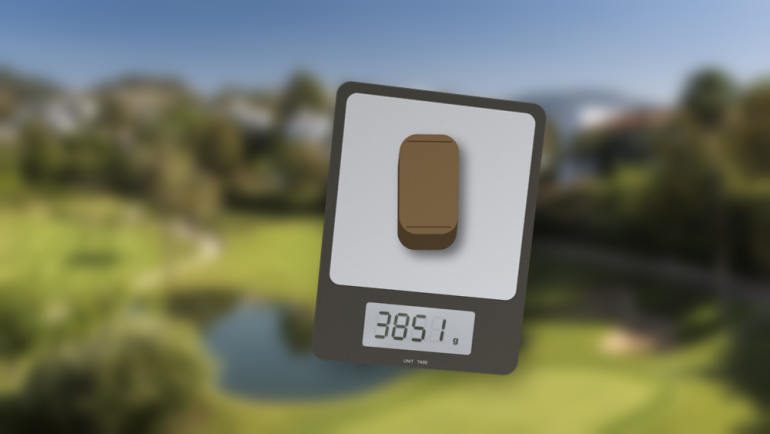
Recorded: 3851 g
